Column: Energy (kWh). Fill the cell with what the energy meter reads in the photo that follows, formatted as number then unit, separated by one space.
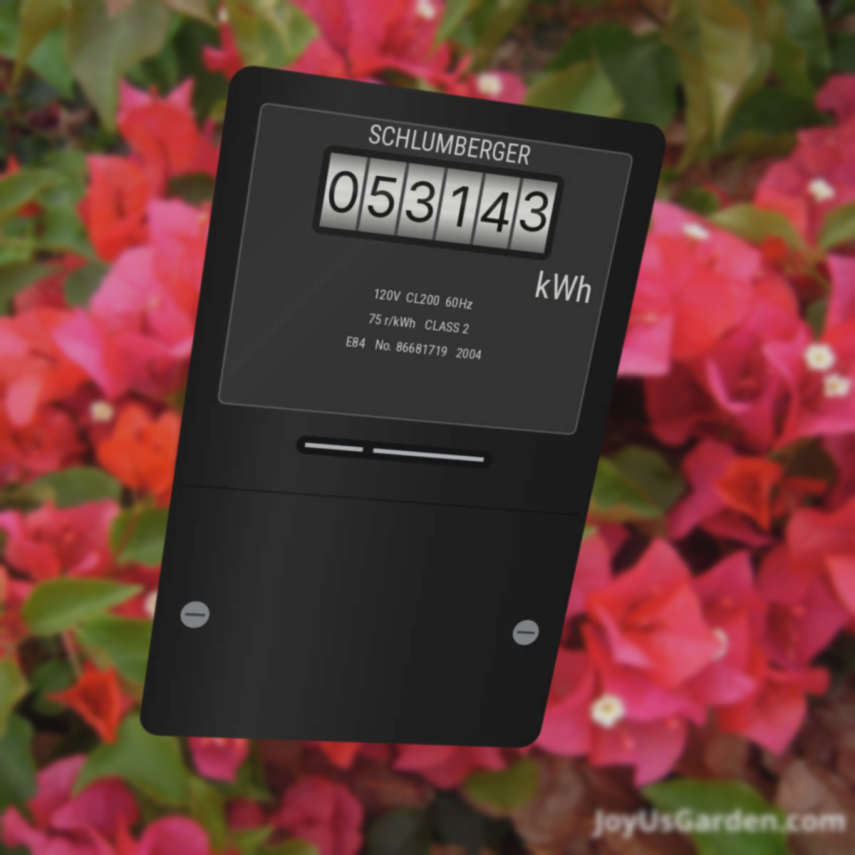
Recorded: 53143 kWh
